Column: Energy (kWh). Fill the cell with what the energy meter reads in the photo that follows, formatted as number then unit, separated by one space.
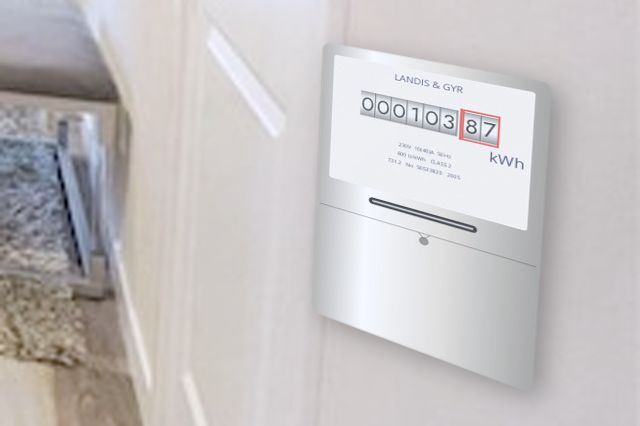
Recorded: 103.87 kWh
